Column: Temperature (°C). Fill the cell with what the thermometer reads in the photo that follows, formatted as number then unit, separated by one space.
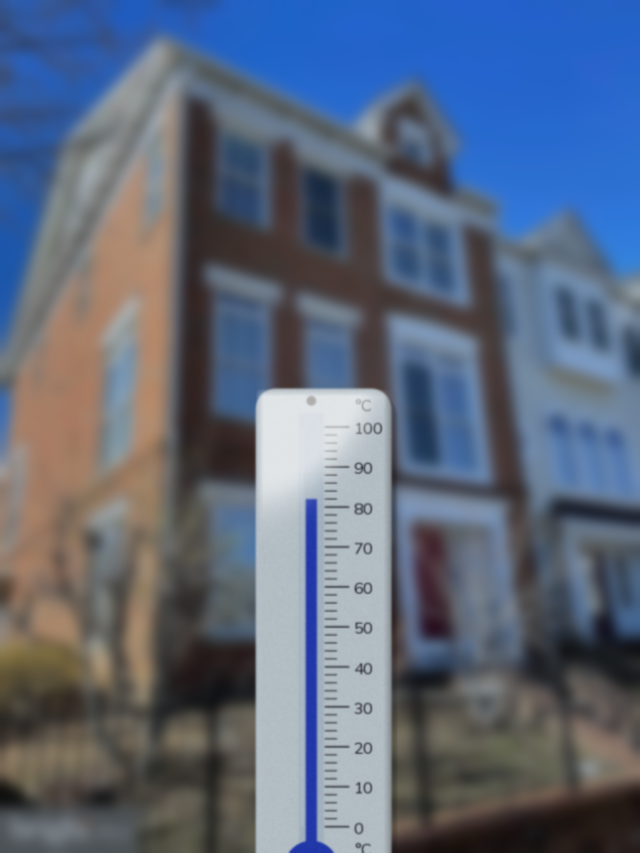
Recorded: 82 °C
